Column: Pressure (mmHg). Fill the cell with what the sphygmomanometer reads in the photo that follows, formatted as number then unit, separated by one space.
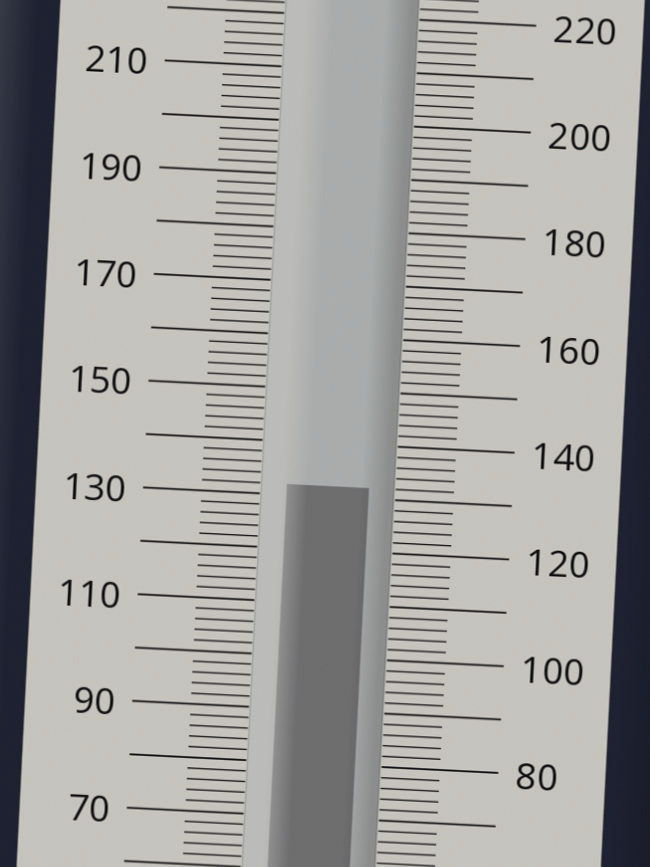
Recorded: 132 mmHg
